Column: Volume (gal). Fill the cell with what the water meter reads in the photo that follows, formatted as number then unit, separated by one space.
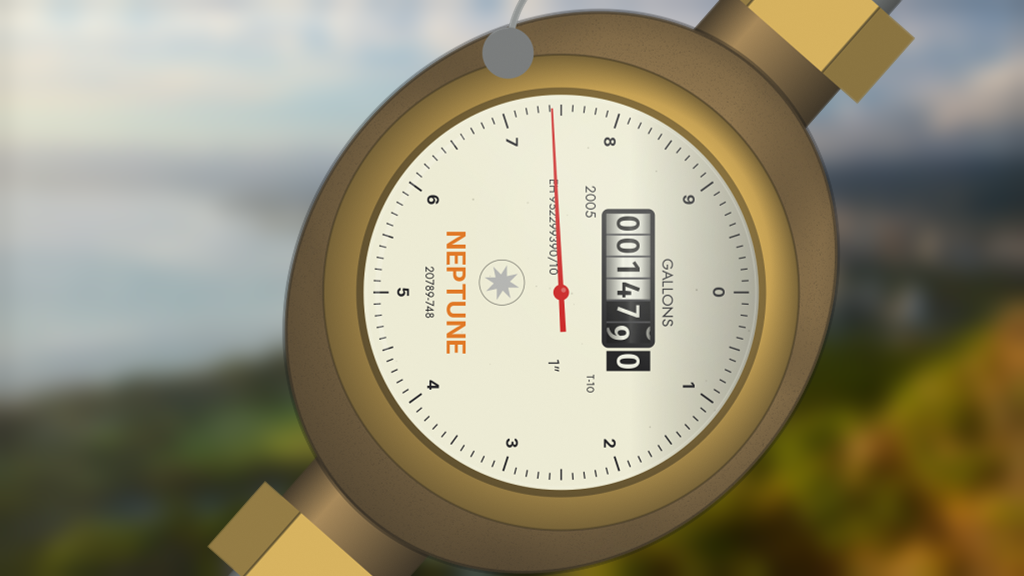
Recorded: 14787.4 gal
